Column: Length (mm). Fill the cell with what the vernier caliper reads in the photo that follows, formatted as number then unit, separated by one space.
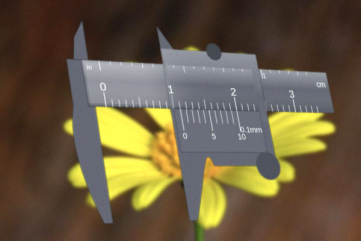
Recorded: 11.0 mm
